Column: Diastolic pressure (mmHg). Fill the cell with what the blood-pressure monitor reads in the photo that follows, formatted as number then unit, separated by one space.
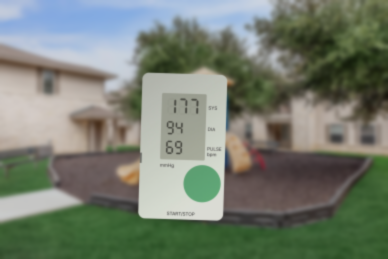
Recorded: 94 mmHg
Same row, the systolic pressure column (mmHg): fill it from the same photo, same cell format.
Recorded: 177 mmHg
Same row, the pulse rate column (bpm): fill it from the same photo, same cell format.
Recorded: 69 bpm
